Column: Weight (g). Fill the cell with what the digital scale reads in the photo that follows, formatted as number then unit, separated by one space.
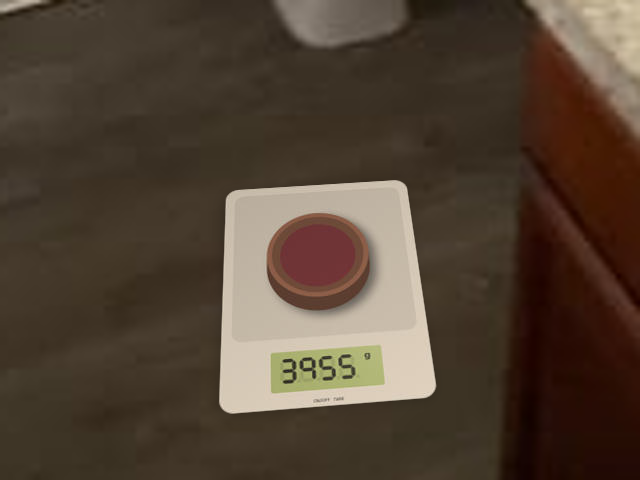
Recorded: 3955 g
